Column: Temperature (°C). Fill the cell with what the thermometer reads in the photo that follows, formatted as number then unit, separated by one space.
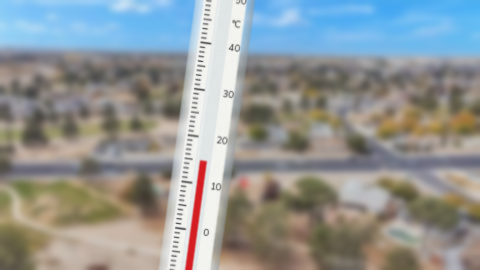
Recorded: 15 °C
